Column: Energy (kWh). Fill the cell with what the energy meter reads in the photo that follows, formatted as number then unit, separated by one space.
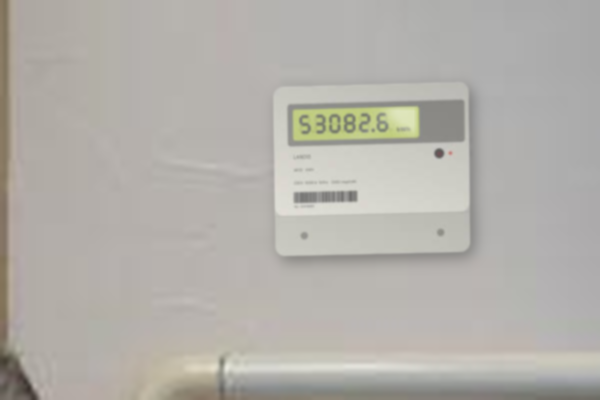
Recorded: 53082.6 kWh
